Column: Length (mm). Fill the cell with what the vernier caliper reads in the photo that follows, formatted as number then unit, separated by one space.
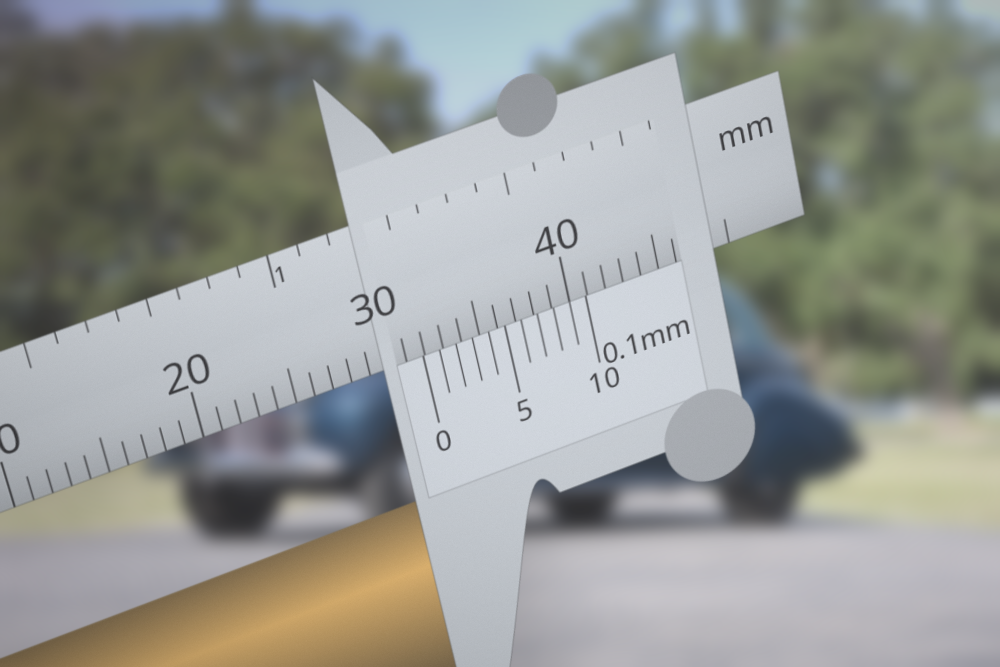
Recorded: 31.9 mm
